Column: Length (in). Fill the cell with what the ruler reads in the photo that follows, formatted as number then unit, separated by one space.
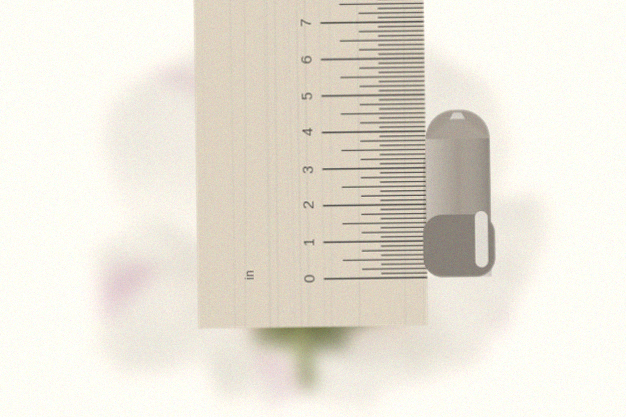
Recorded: 4.5 in
